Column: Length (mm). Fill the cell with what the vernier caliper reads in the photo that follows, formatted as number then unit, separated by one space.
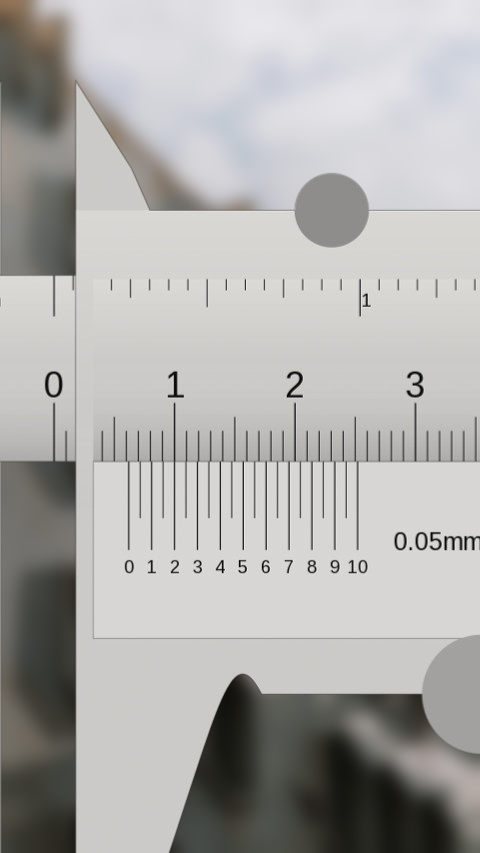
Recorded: 6.2 mm
